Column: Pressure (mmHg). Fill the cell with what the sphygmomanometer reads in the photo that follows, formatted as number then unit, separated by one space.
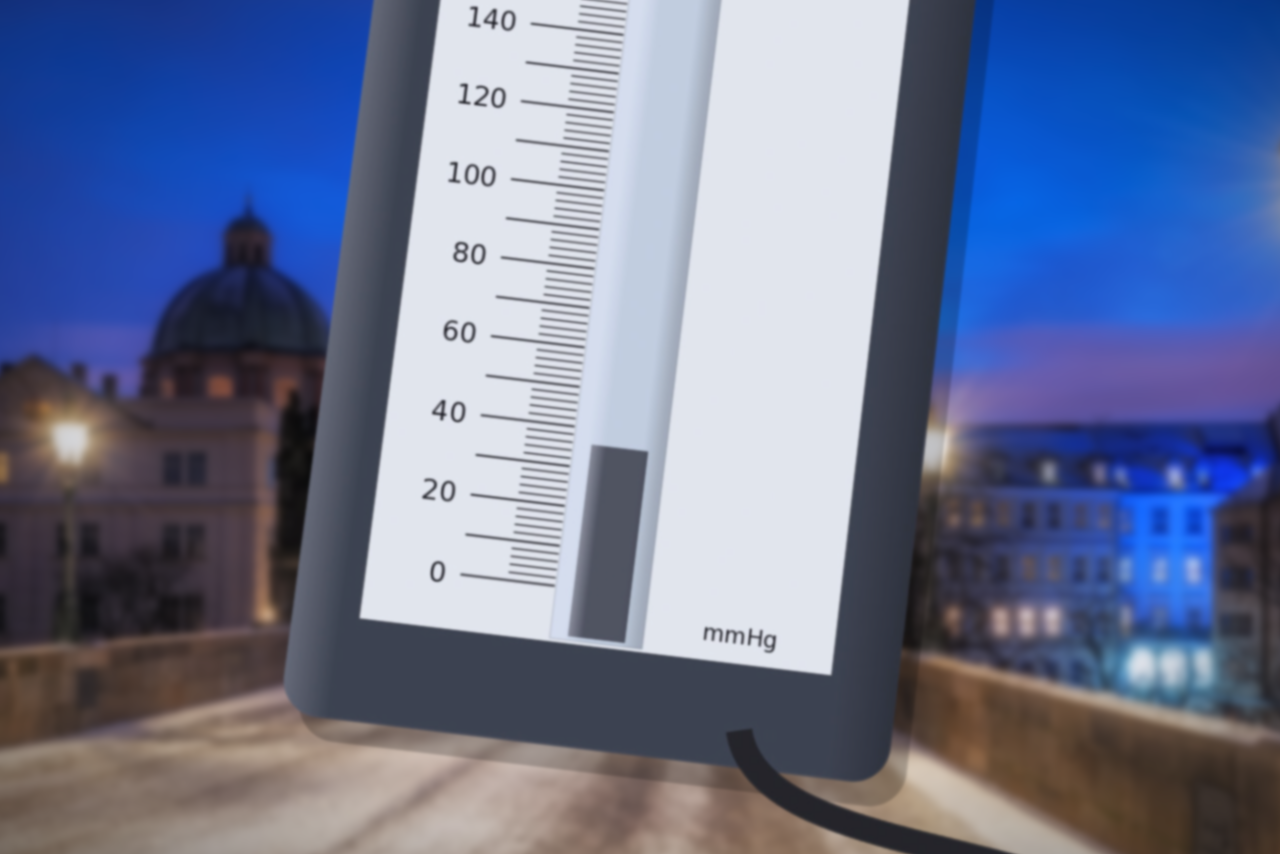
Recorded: 36 mmHg
